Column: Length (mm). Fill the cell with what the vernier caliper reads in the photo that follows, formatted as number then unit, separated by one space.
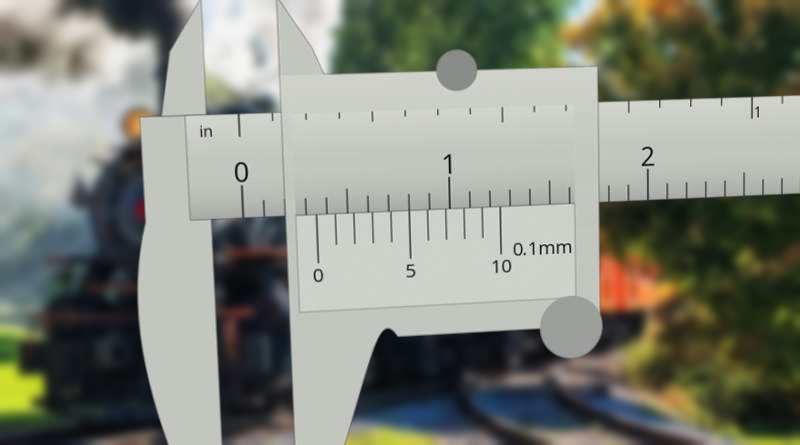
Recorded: 3.5 mm
